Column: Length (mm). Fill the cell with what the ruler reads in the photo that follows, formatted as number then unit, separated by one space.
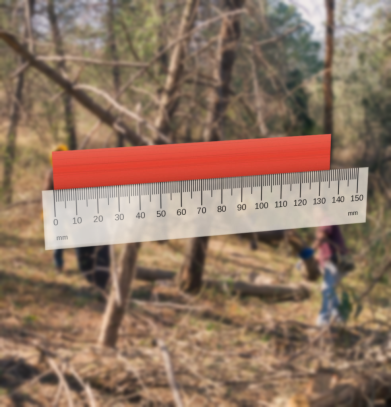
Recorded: 135 mm
